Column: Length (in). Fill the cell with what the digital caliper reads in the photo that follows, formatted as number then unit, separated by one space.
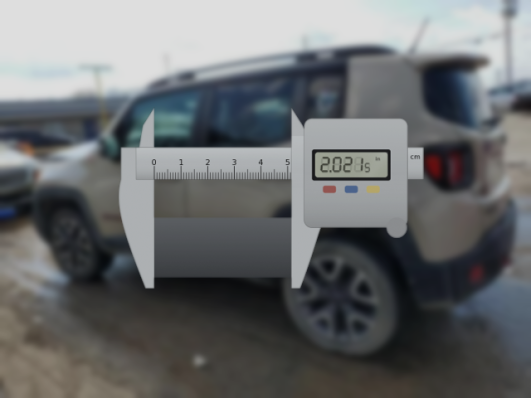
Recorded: 2.0215 in
